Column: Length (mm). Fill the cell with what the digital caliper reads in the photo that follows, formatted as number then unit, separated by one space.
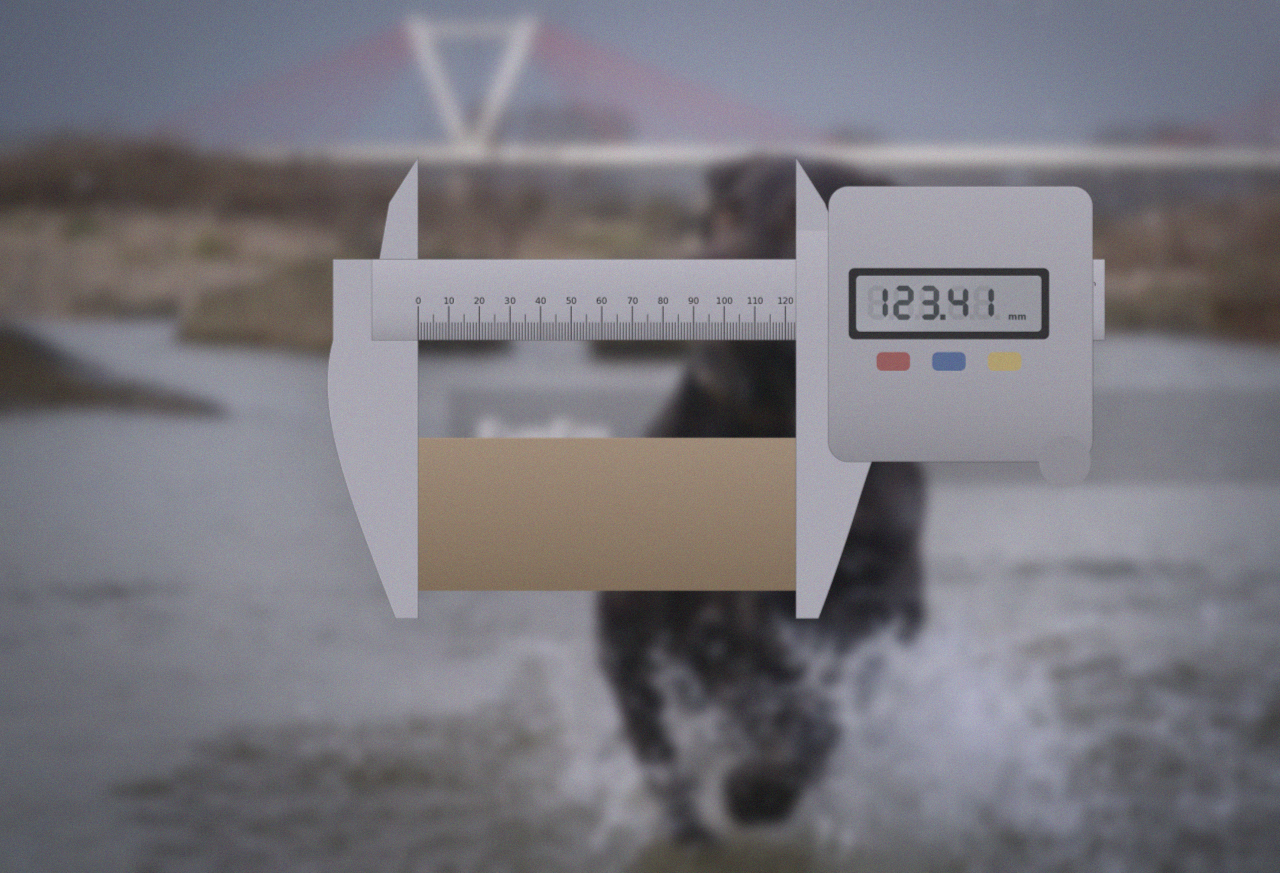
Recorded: 123.41 mm
